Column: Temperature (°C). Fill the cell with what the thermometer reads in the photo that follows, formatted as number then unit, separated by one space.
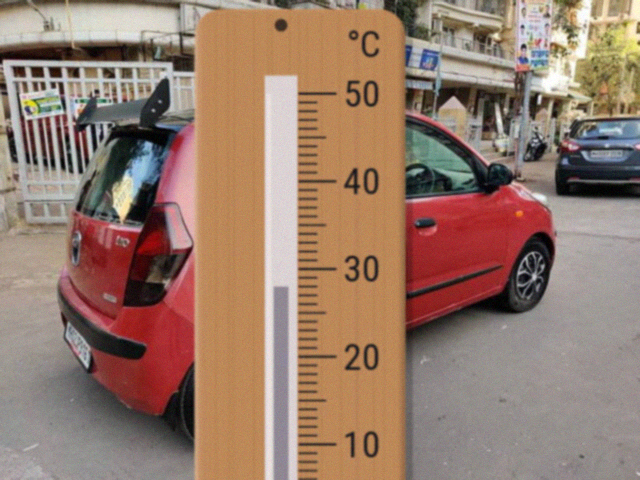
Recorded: 28 °C
